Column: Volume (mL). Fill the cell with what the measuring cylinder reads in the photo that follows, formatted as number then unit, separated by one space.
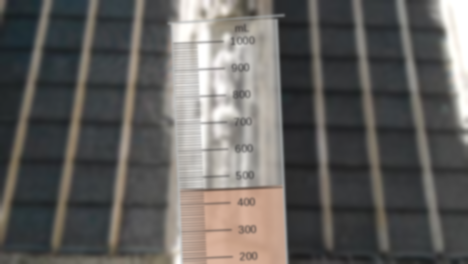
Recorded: 450 mL
